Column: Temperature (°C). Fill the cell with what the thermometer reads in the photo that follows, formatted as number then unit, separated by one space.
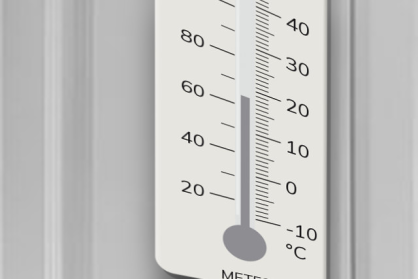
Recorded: 18 °C
